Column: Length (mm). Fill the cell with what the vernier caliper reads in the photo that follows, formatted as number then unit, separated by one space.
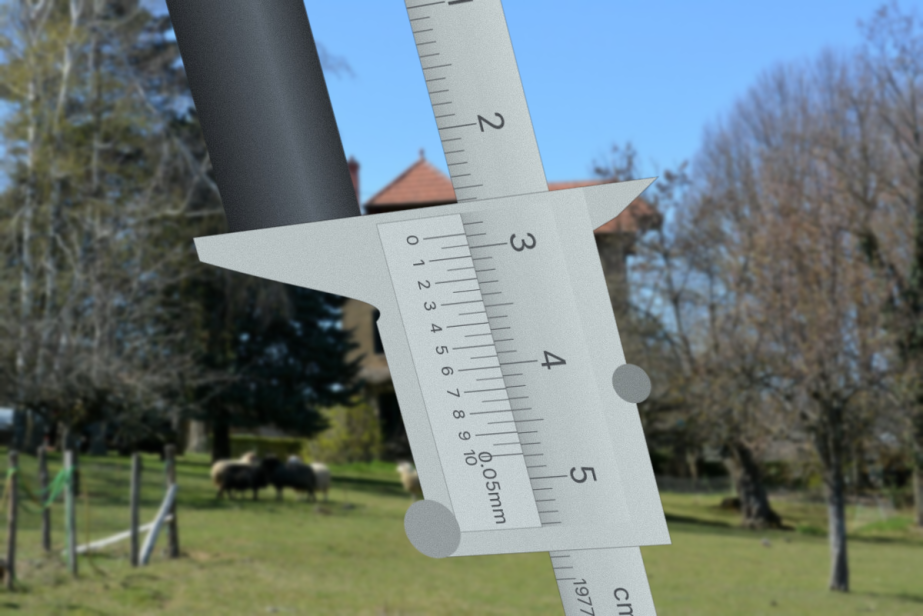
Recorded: 28.8 mm
